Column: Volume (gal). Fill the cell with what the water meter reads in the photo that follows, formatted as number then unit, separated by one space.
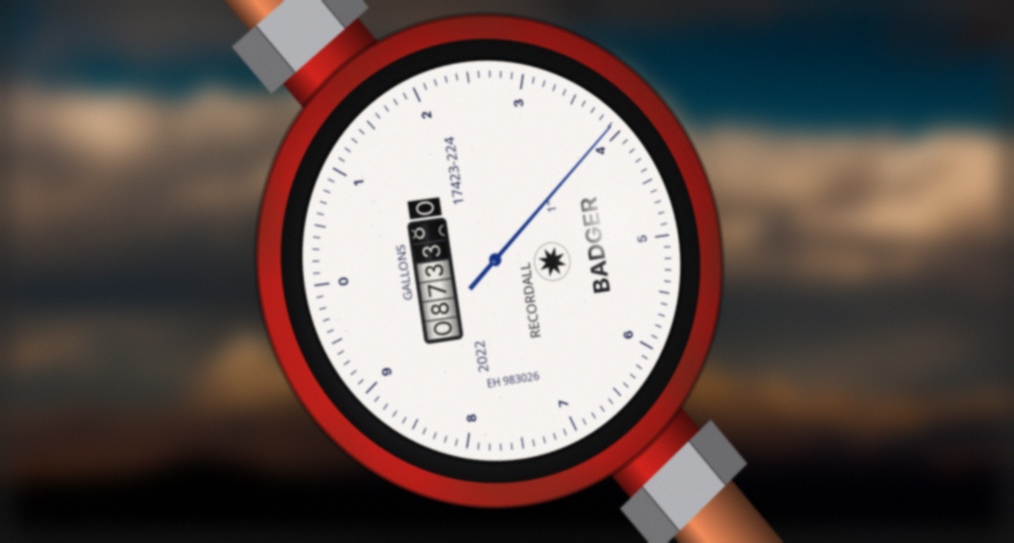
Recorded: 873383.9 gal
